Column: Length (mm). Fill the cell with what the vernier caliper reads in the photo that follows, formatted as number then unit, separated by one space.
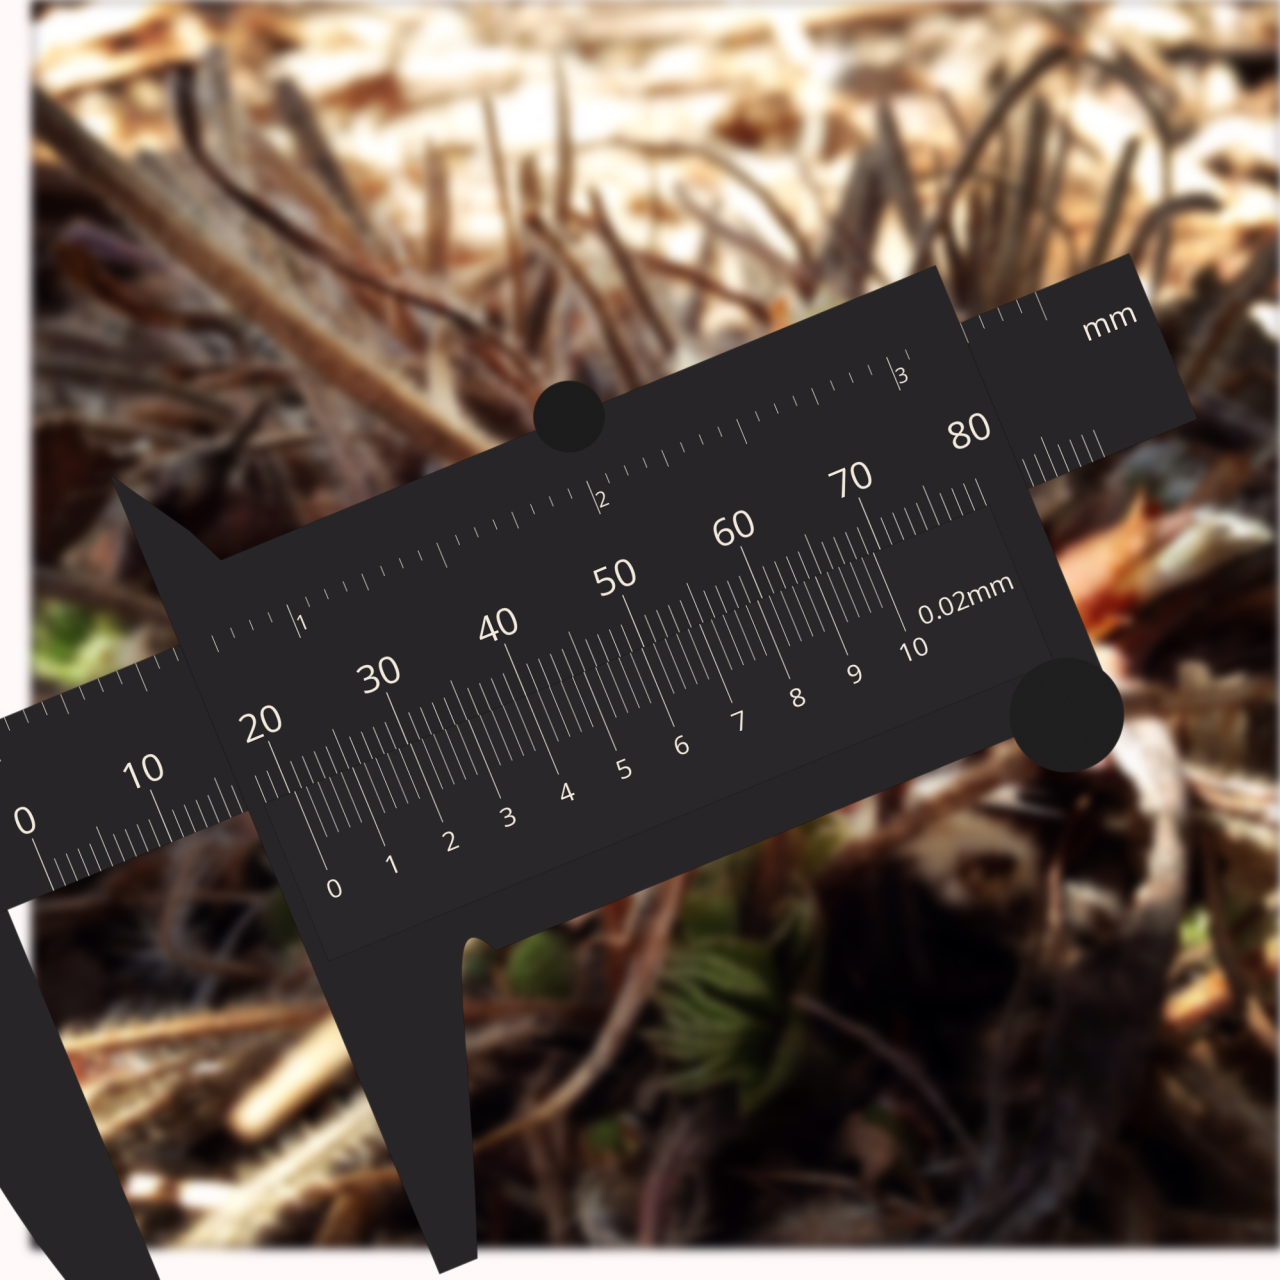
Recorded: 20.4 mm
